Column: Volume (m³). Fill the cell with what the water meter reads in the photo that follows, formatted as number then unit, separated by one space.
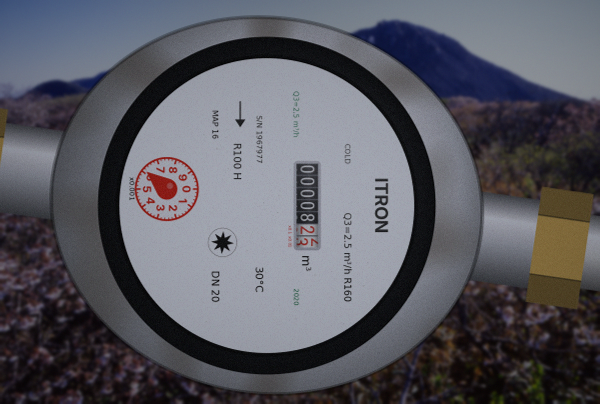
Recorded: 8.226 m³
